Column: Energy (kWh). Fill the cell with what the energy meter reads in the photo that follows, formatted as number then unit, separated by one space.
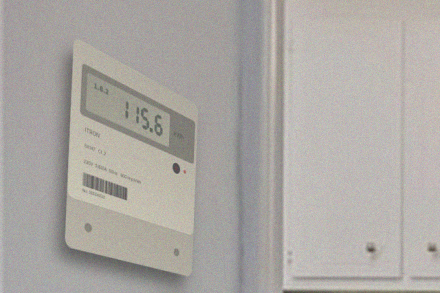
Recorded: 115.6 kWh
